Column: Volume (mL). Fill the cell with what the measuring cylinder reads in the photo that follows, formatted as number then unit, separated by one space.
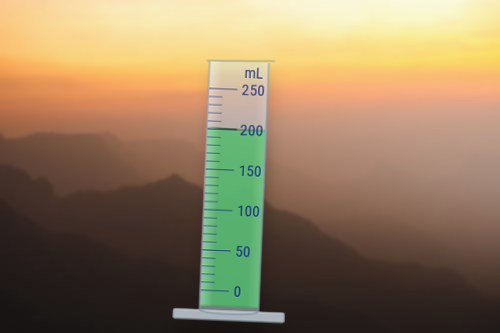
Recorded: 200 mL
